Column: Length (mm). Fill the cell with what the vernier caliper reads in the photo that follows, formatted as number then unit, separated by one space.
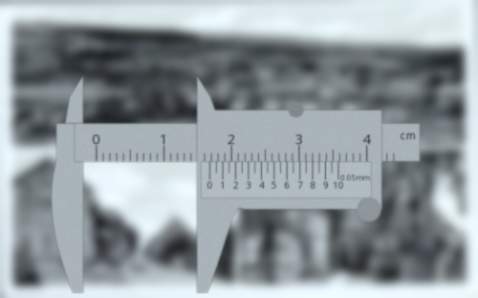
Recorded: 16.8 mm
